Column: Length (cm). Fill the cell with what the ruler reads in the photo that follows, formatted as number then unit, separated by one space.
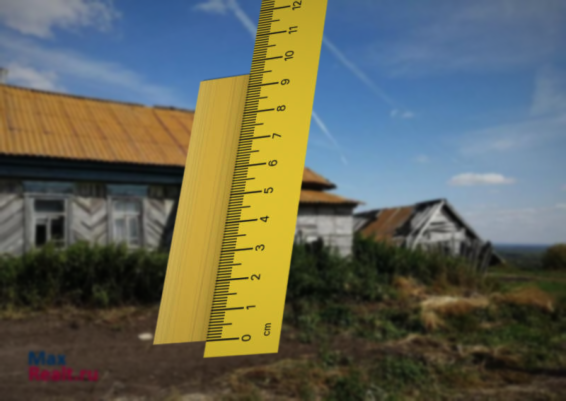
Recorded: 9.5 cm
